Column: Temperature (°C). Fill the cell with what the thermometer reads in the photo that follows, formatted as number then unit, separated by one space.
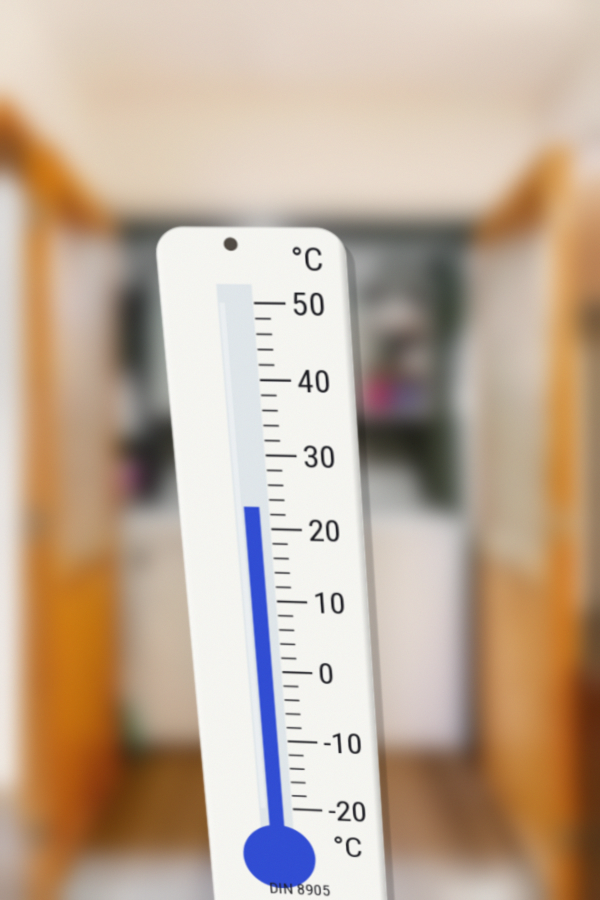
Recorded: 23 °C
